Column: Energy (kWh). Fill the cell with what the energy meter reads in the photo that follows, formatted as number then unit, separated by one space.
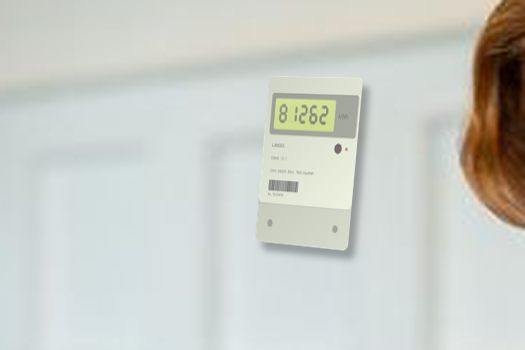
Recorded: 81262 kWh
